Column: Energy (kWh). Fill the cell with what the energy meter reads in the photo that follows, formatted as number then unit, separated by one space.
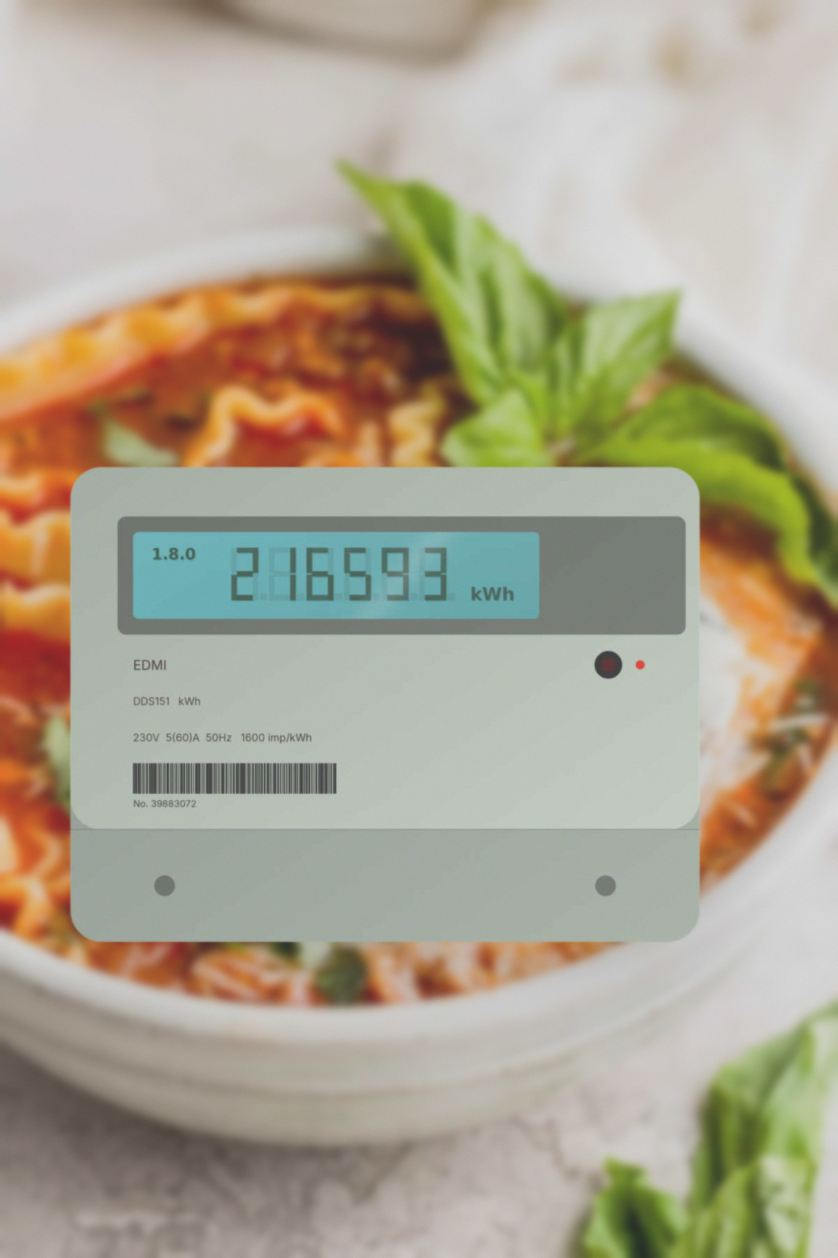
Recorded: 216593 kWh
